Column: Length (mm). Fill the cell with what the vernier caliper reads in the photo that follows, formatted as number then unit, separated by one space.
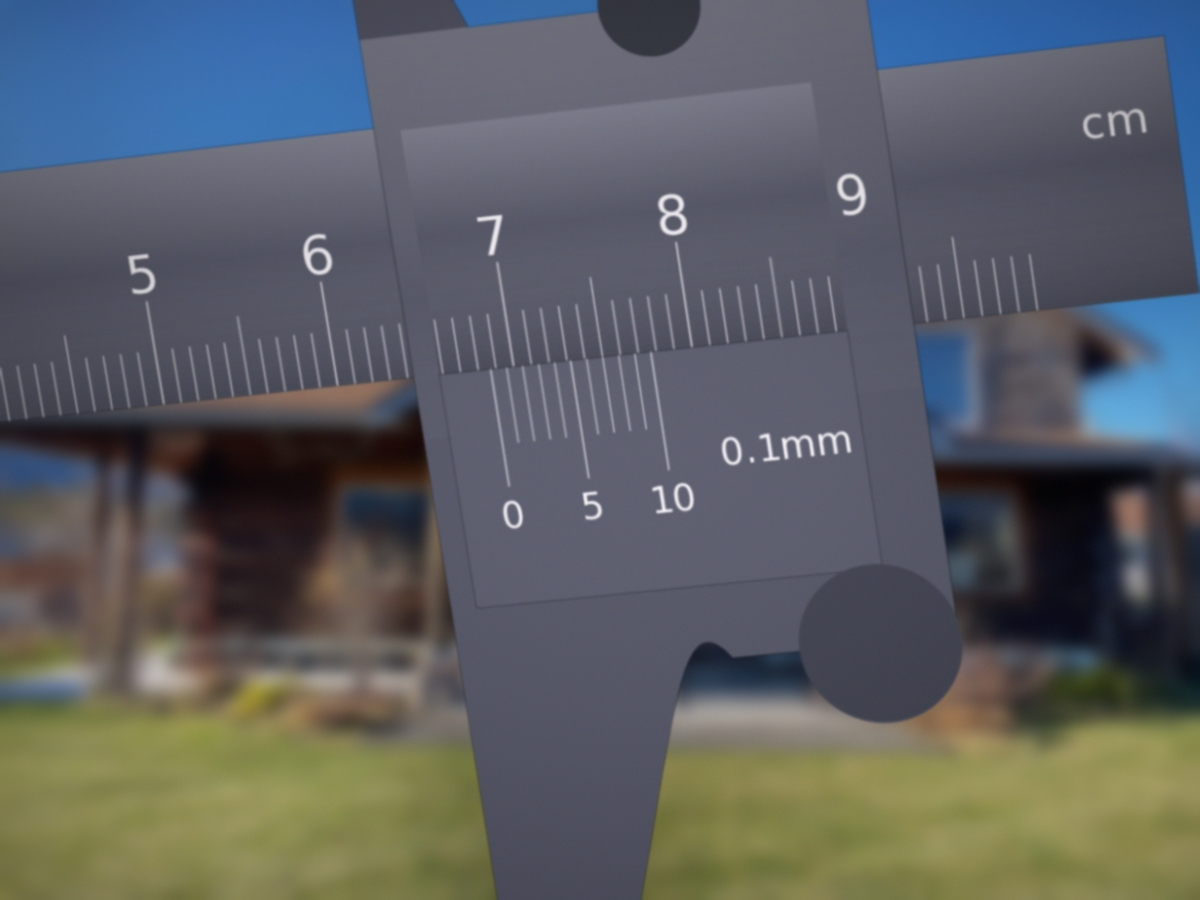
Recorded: 68.7 mm
